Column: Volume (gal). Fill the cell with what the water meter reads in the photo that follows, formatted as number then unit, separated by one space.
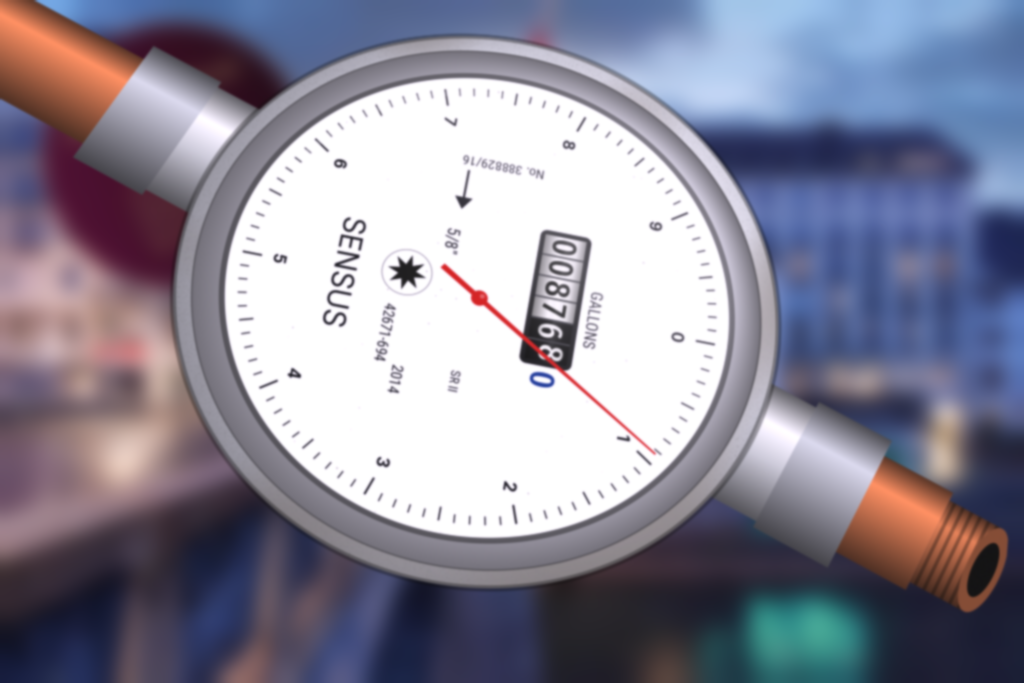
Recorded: 87680.9 gal
